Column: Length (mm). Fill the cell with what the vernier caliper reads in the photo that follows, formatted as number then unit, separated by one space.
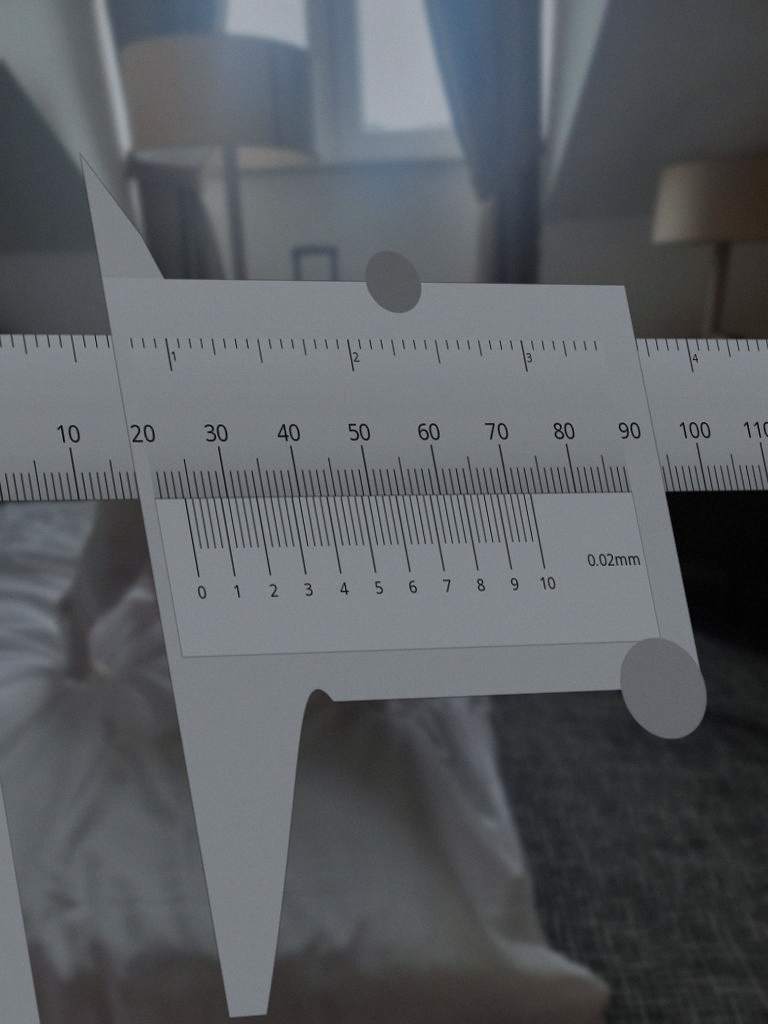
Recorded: 24.2 mm
